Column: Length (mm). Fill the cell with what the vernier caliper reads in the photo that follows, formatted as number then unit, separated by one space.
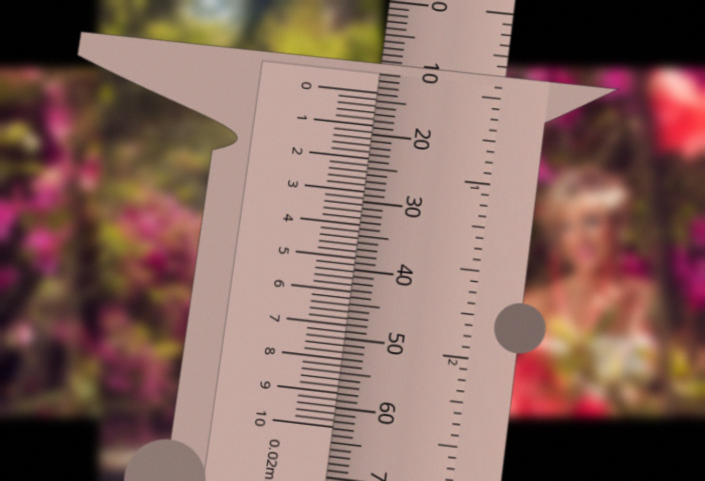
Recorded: 13.8 mm
